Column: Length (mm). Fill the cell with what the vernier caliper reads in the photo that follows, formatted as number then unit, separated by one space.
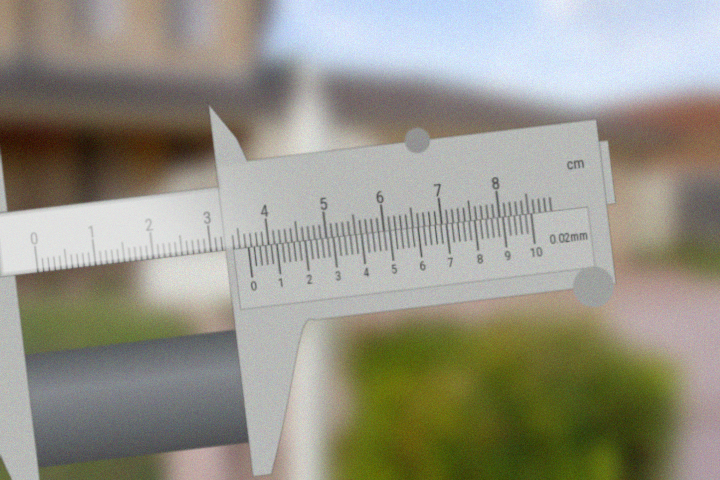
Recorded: 36.5 mm
